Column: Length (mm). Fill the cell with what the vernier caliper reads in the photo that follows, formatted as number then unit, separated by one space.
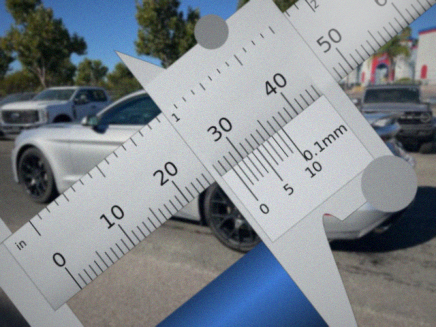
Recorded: 28.0 mm
